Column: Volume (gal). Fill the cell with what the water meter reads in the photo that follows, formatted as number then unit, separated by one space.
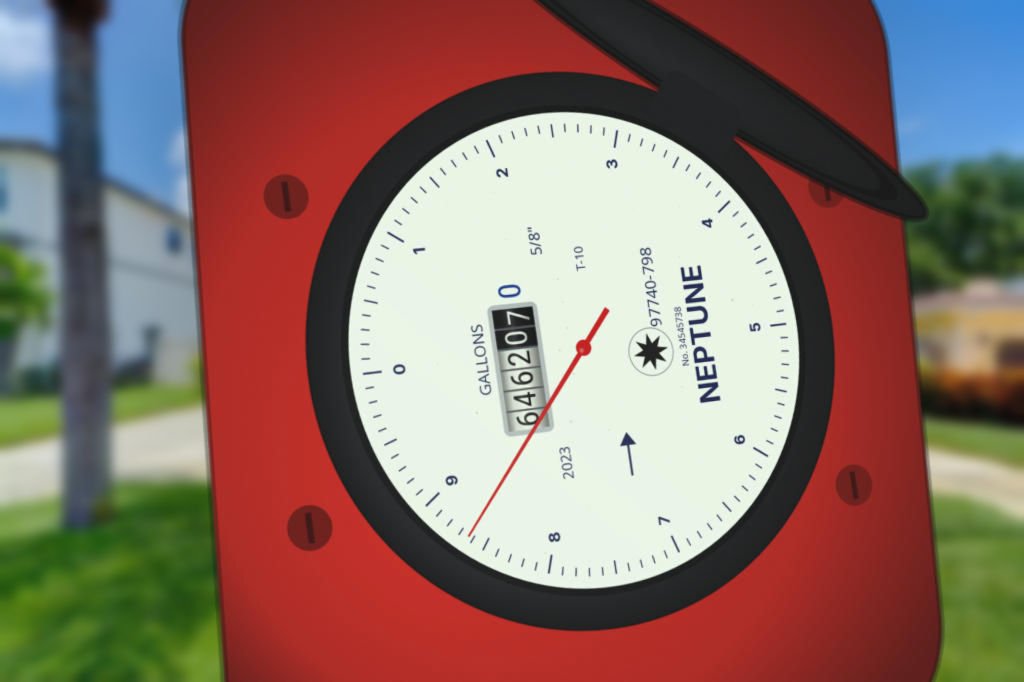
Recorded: 6462068.6 gal
